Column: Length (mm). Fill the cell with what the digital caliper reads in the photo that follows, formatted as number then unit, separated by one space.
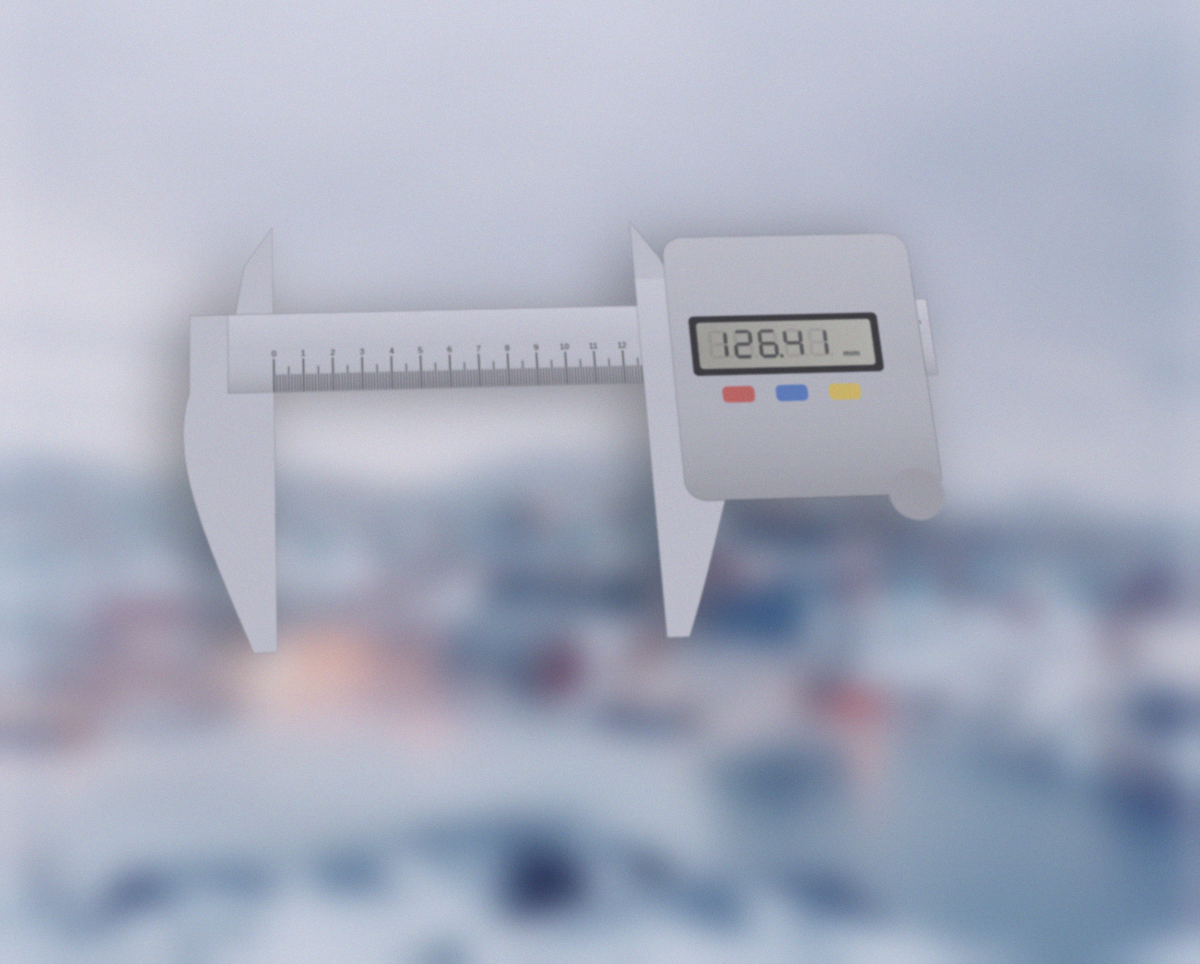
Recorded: 126.41 mm
